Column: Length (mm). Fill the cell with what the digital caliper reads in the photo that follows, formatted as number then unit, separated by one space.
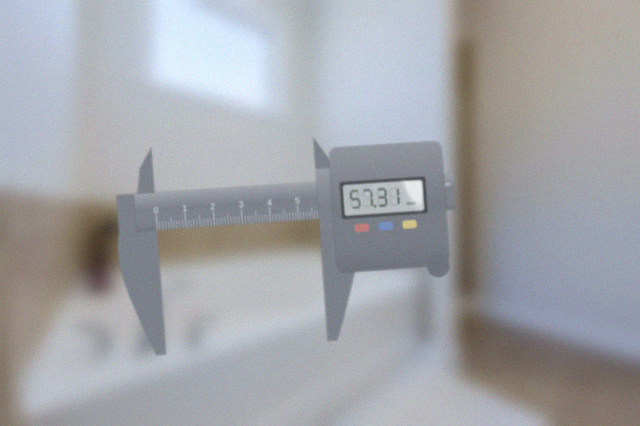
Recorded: 57.31 mm
